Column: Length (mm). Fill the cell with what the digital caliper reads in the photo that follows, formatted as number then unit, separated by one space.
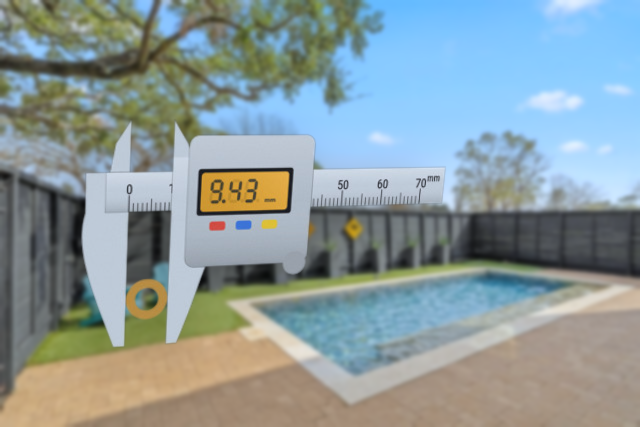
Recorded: 9.43 mm
